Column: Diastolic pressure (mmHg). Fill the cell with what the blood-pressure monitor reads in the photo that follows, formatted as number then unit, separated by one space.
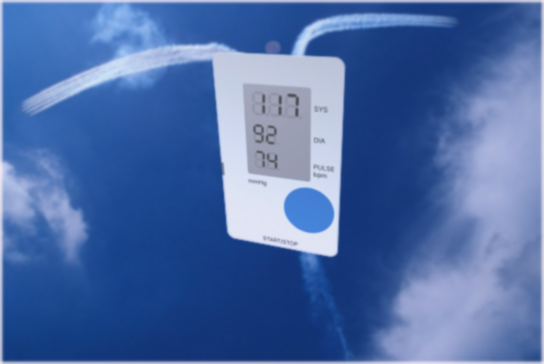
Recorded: 92 mmHg
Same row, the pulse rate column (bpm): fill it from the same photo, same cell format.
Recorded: 74 bpm
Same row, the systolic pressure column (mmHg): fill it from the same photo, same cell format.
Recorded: 117 mmHg
